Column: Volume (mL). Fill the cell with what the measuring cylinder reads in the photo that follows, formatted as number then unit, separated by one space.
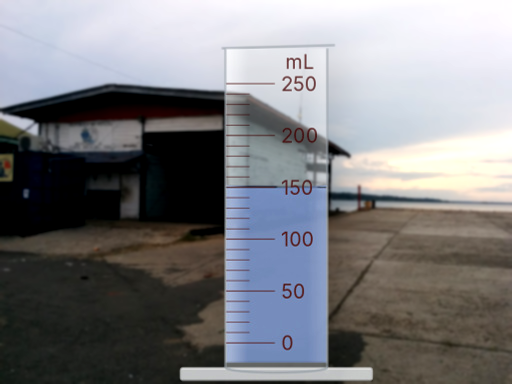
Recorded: 150 mL
